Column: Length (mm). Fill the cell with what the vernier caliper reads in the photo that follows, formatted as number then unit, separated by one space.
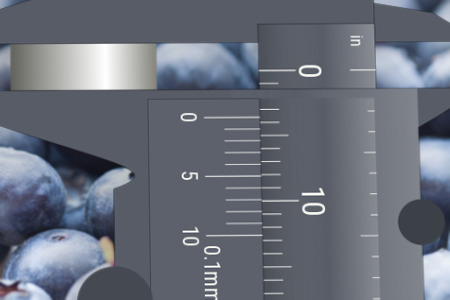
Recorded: 3.6 mm
